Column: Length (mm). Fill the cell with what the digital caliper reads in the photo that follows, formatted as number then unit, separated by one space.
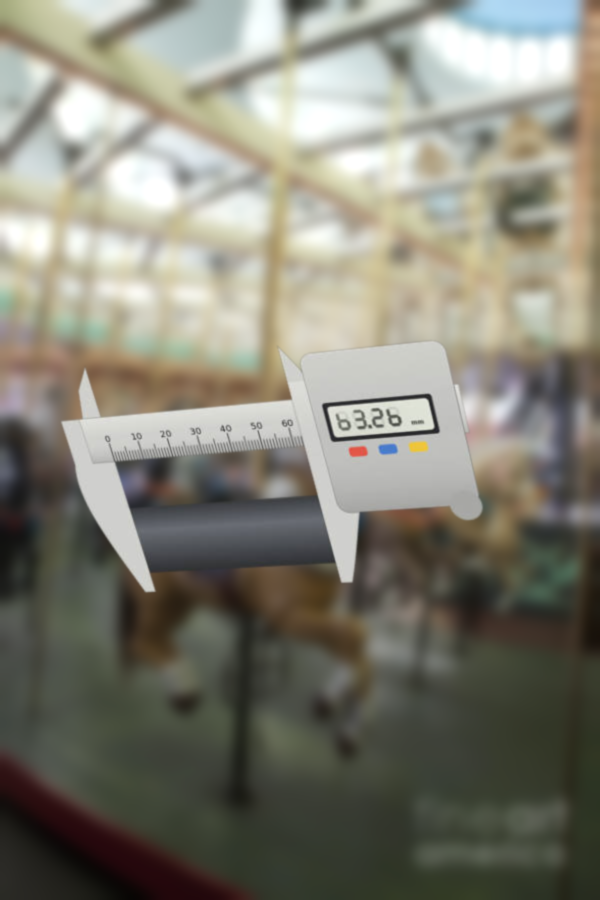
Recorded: 63.26 mm
